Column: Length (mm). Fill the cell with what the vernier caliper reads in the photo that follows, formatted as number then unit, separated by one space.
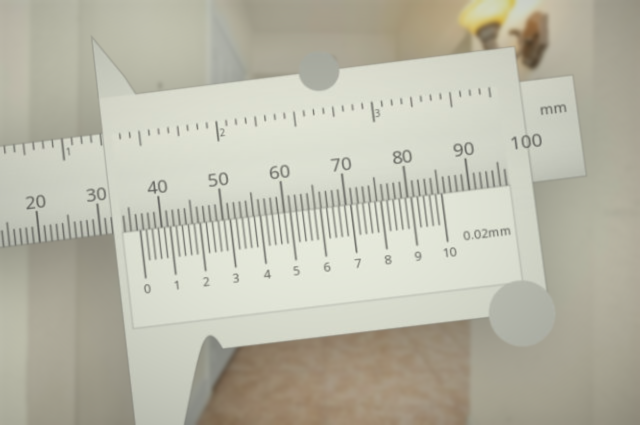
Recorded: 36.5 mm
